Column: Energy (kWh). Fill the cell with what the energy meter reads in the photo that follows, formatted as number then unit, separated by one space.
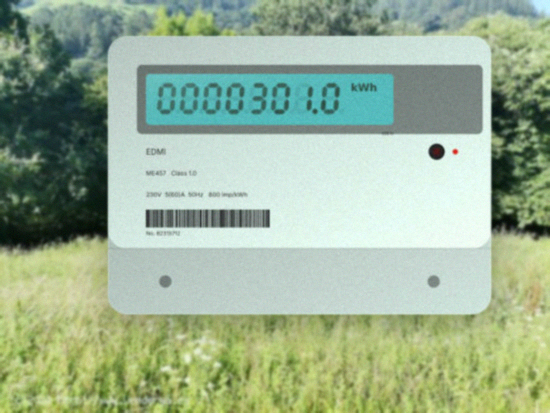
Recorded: 301.0 kWh
